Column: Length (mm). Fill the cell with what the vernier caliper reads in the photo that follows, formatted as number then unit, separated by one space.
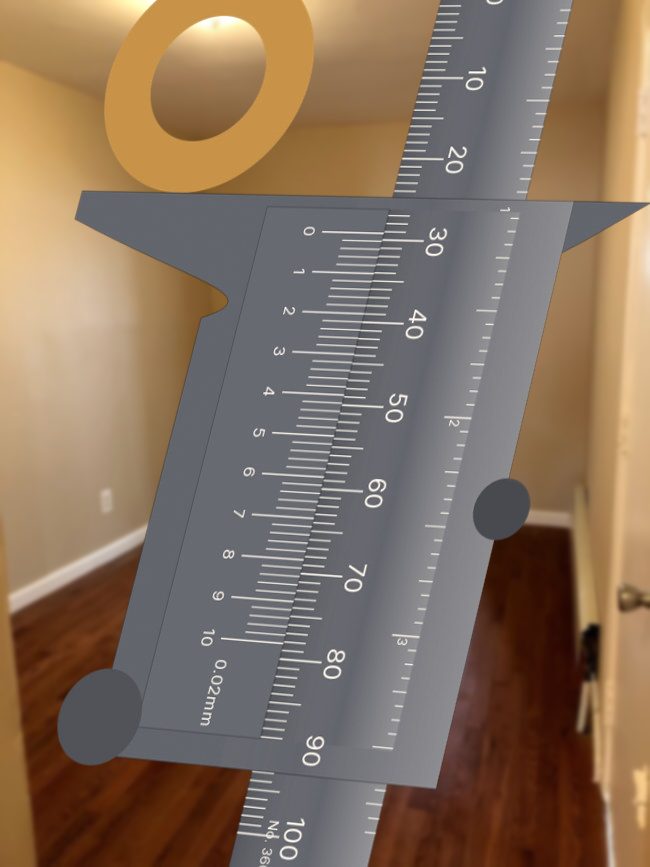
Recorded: 29.2 mm
